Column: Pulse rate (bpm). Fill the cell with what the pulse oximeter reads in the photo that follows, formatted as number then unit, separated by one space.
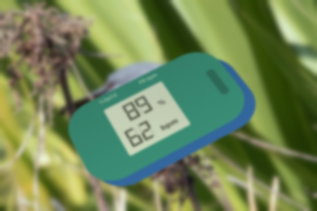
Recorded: 62 bpm
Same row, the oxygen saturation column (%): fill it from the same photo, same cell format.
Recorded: 89 %
